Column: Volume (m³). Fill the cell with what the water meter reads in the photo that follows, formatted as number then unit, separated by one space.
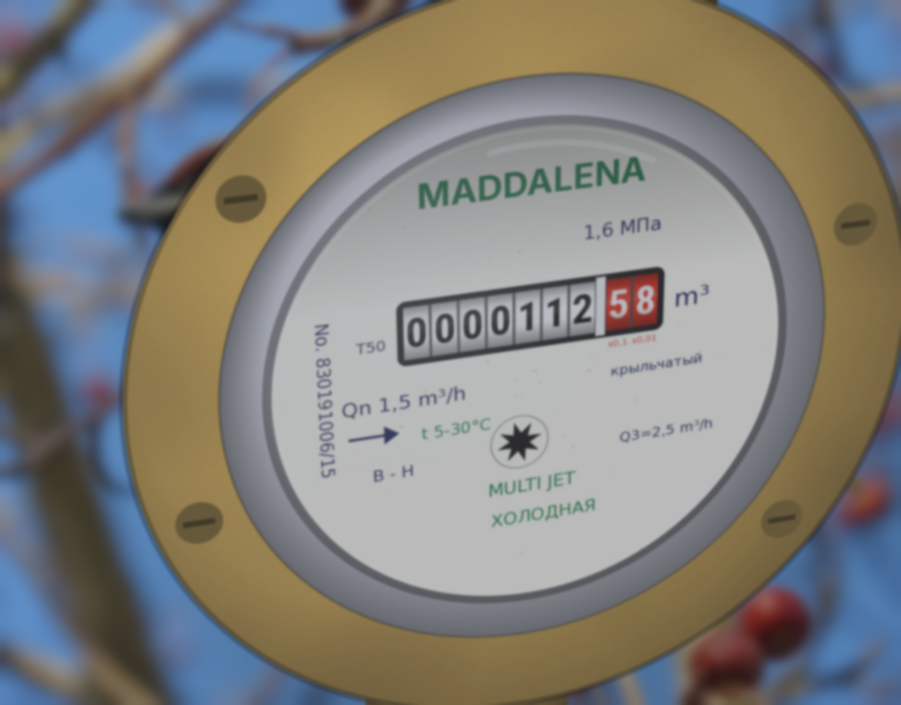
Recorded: 112.58 m³
